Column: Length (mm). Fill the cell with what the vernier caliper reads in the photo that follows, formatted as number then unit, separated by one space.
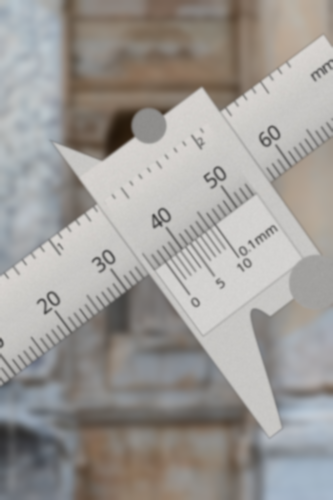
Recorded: 37.0 mm
